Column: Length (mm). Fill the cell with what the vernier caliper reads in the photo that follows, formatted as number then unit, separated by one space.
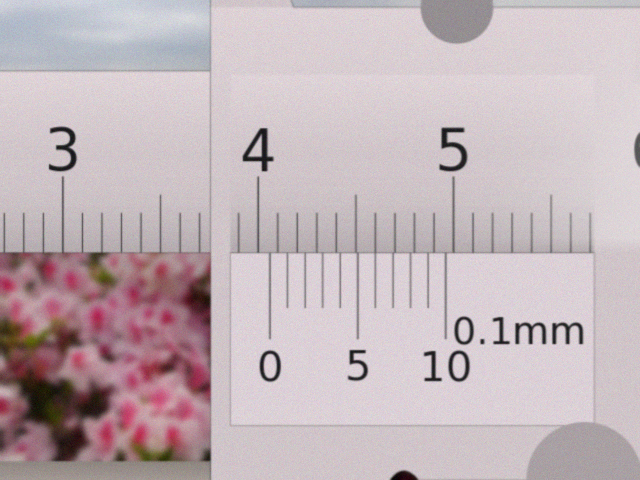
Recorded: 40.6 mm
